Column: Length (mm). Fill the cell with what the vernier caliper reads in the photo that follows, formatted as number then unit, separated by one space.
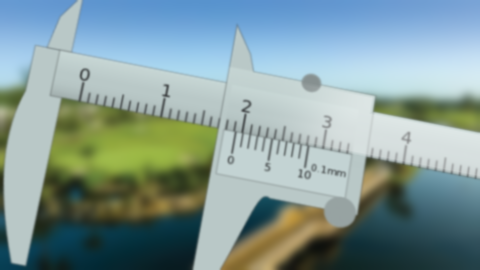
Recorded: 19.2 mm
